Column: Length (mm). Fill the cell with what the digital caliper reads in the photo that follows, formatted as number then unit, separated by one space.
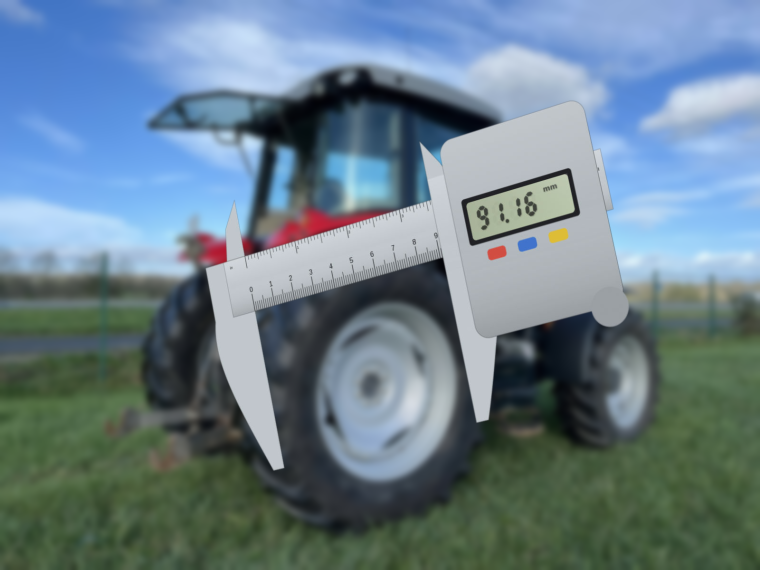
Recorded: 91.16 mm
